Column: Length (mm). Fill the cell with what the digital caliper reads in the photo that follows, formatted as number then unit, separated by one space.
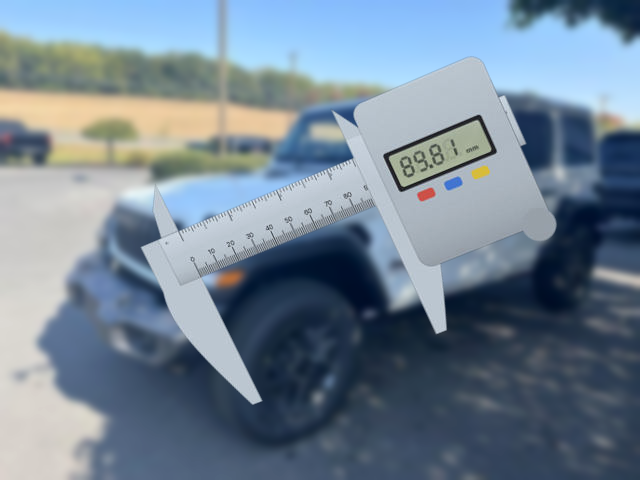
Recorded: 89.81 mm
